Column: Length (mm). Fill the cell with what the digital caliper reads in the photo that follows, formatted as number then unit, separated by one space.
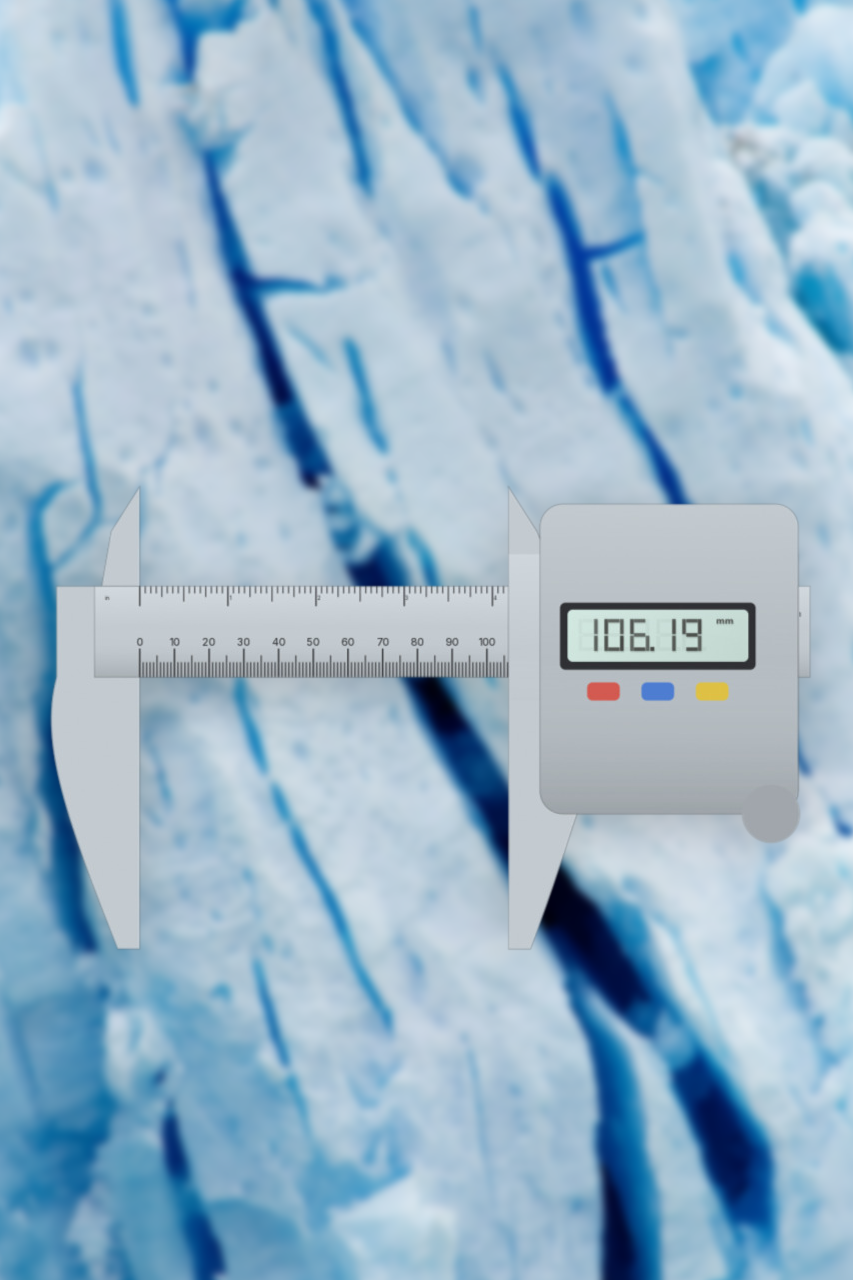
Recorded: 106.19 mm
